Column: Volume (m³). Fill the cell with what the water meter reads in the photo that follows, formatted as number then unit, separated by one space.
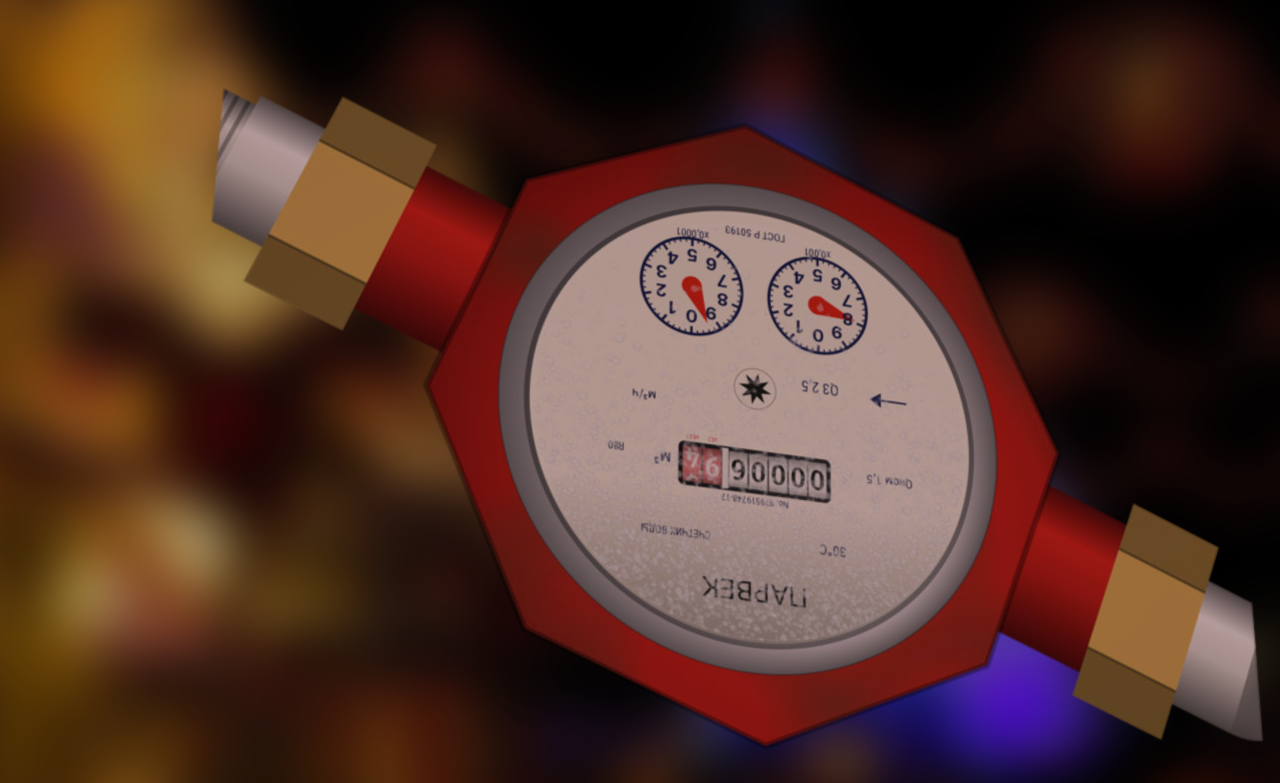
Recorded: 6.9379 m³
